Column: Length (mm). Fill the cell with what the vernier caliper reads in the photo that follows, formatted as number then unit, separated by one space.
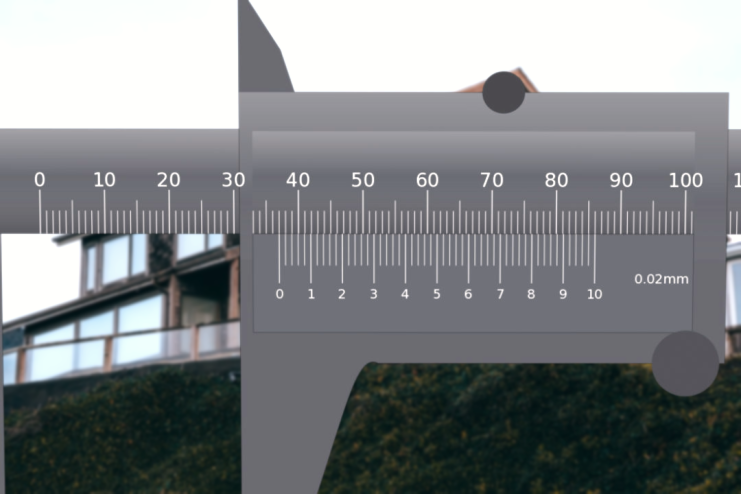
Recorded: 37.0 mm
